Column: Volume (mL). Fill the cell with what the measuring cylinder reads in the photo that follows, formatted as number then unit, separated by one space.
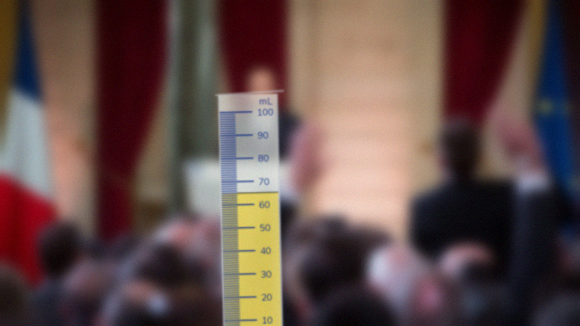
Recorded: 65 mL
